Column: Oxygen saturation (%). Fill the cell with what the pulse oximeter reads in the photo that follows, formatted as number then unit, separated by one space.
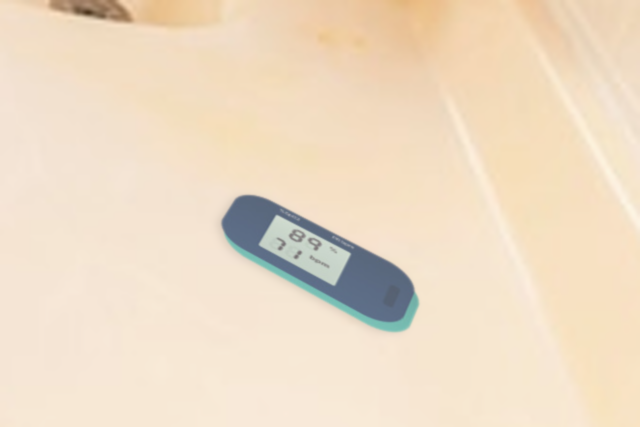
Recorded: 89 %
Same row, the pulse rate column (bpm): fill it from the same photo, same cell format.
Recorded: 71 bpm
